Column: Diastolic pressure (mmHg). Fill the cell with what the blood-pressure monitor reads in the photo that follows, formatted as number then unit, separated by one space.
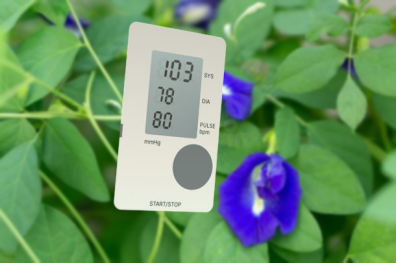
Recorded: 78 mmHg
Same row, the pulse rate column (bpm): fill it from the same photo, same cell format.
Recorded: 80 bpm
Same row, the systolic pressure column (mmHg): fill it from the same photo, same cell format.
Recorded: 103 mmHg
